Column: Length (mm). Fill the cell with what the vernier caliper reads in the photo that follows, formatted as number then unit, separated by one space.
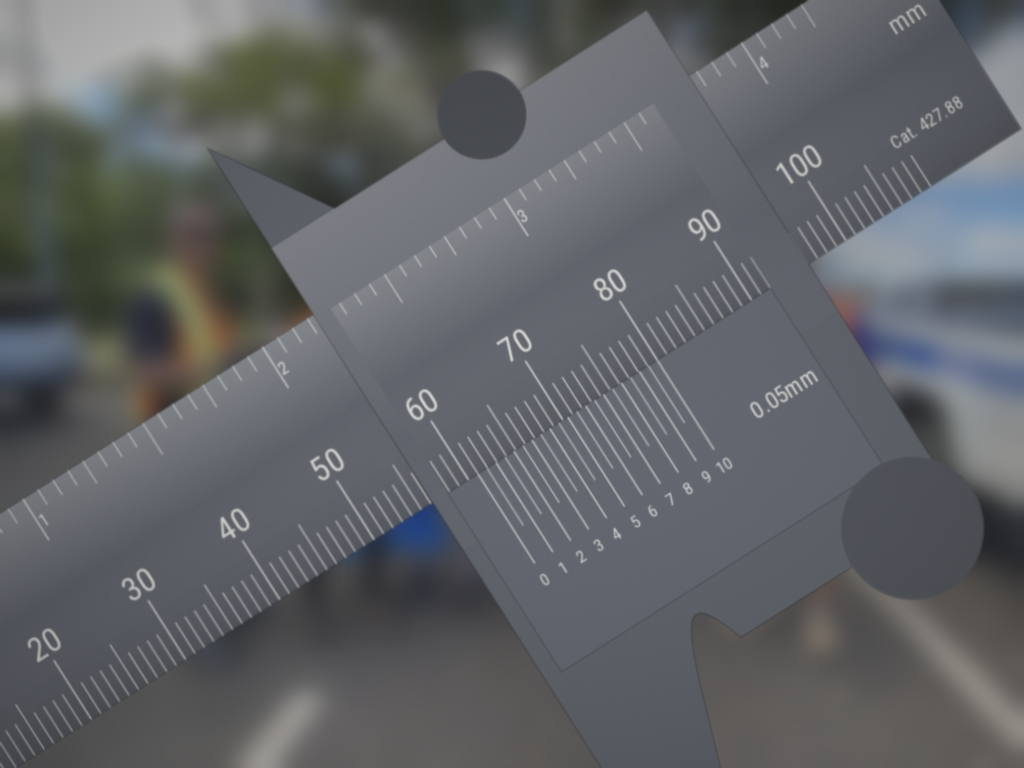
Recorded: 61.0 mm
